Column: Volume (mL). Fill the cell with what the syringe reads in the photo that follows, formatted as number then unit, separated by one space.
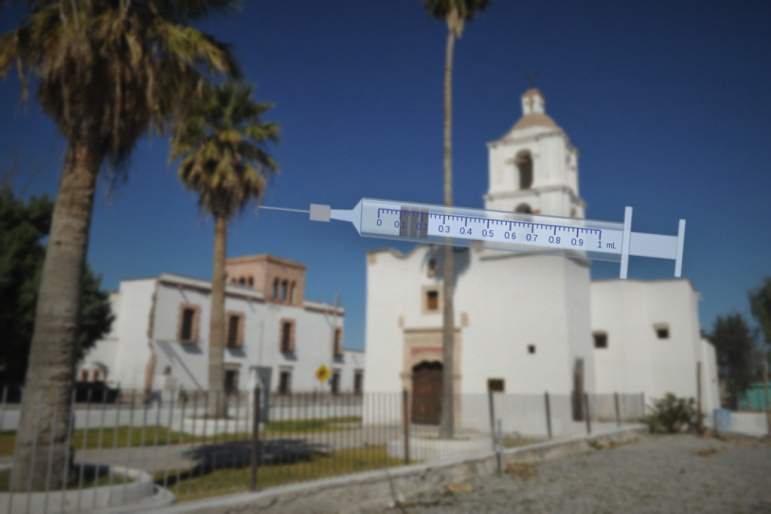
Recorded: 0.1 mL
